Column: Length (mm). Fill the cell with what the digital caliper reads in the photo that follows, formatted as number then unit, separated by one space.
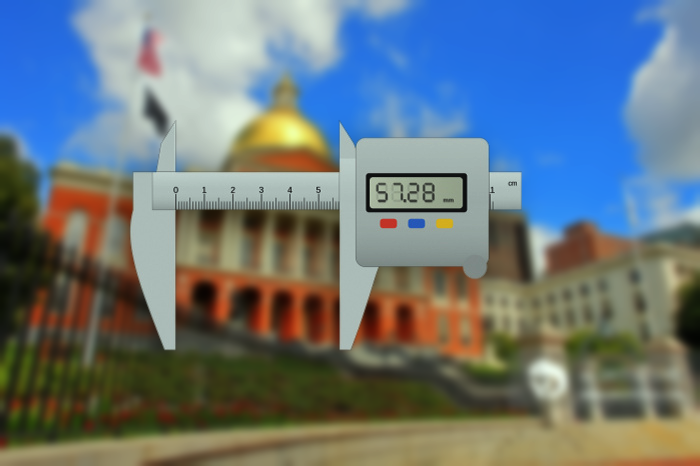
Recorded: 57.28 mm
